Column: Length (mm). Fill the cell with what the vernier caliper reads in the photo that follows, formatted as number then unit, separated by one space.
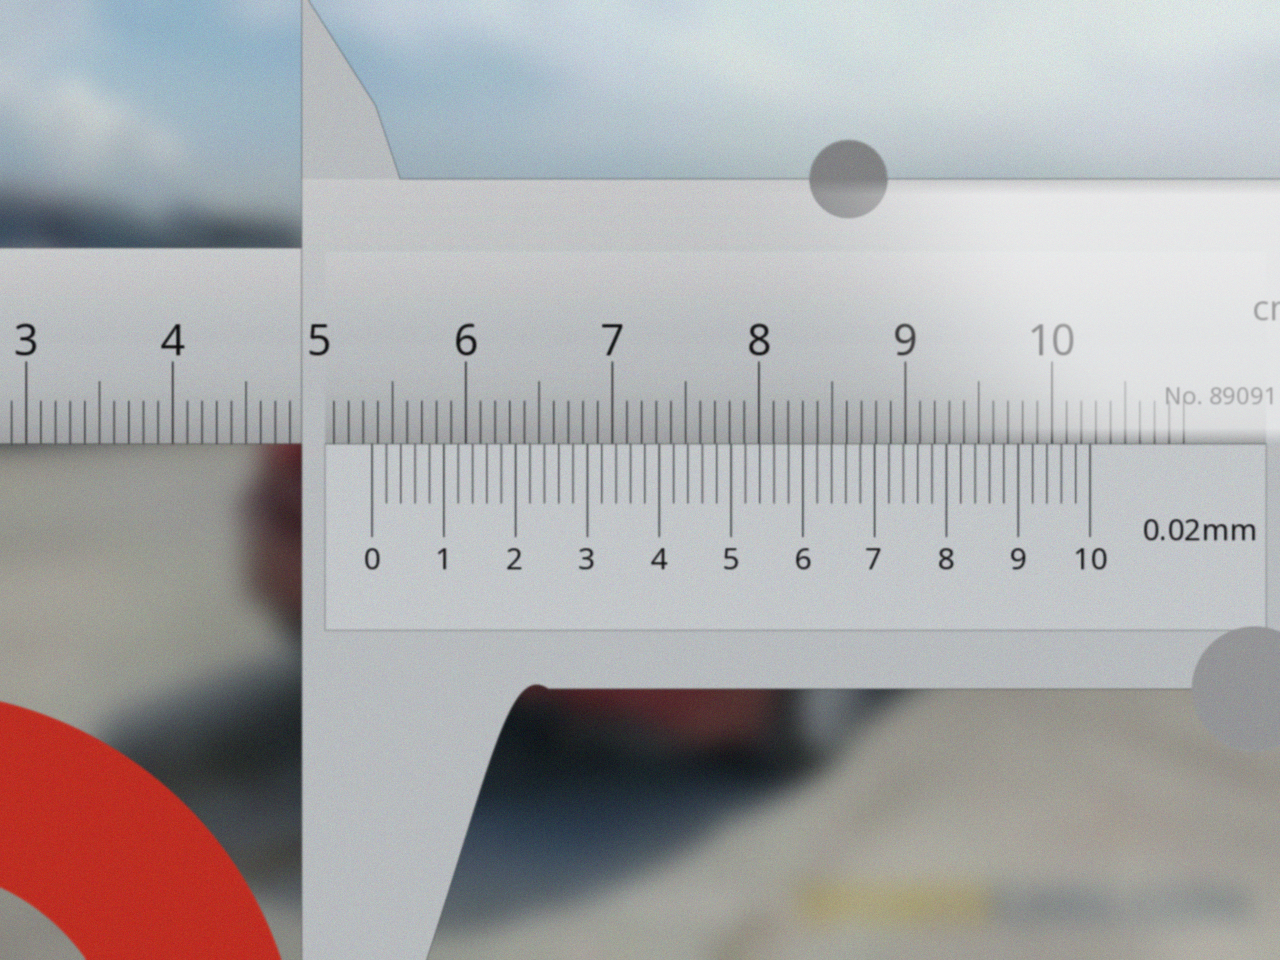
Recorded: 53.6 mm
